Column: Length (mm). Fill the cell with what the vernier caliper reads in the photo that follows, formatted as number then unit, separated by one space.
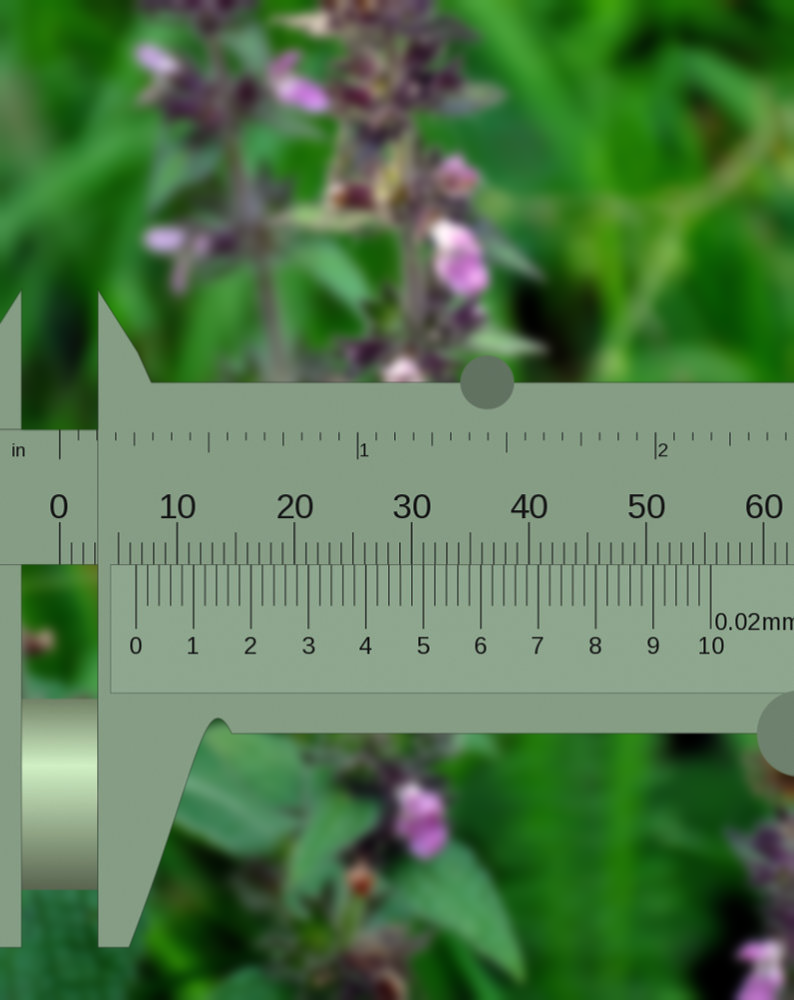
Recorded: 6.5 mm
